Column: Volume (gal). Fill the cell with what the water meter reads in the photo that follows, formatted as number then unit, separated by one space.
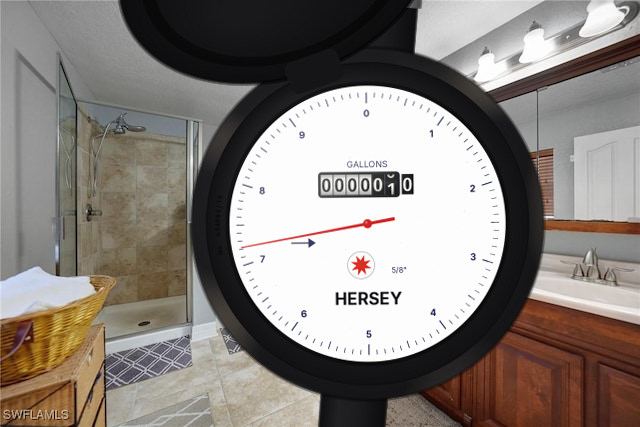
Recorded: 7.2 gal
